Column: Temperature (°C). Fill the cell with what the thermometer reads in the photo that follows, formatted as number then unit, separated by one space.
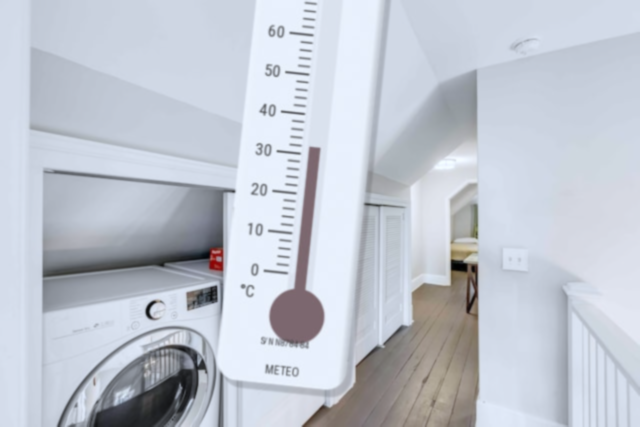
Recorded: 32 °C
